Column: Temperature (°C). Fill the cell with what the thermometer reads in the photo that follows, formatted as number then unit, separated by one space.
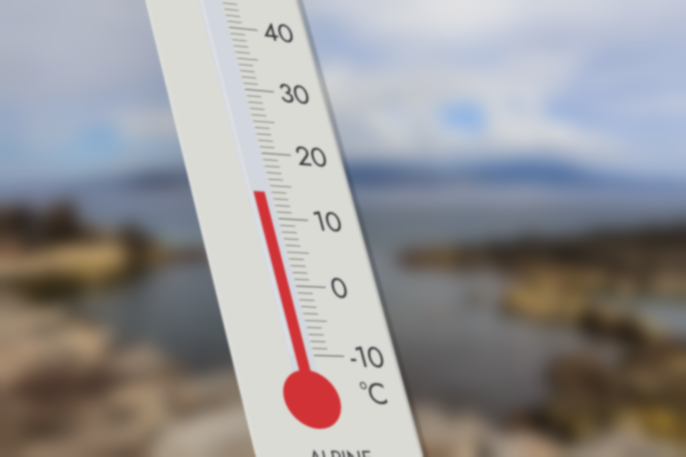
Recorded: 14 °C
